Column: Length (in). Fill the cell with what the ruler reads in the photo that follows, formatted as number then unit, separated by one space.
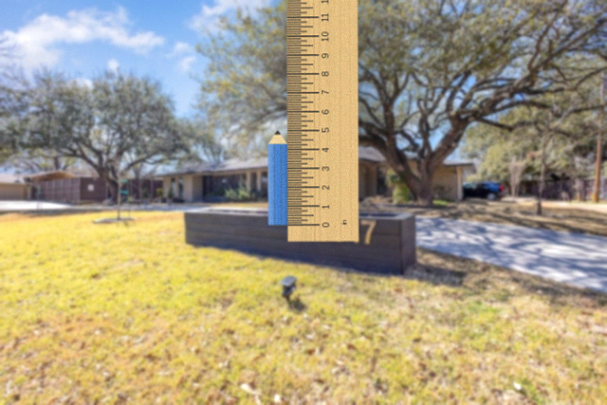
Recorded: 5 in
